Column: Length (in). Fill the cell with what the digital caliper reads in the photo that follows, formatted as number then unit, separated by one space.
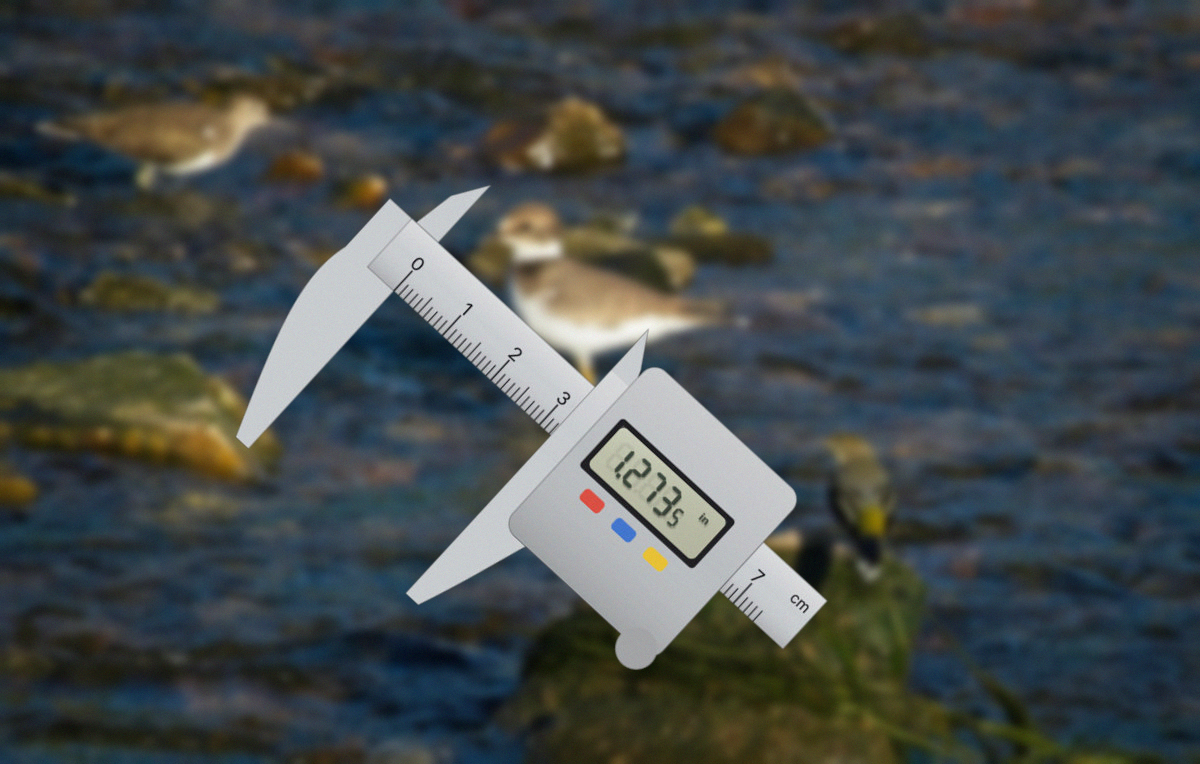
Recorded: 1.2735 in
